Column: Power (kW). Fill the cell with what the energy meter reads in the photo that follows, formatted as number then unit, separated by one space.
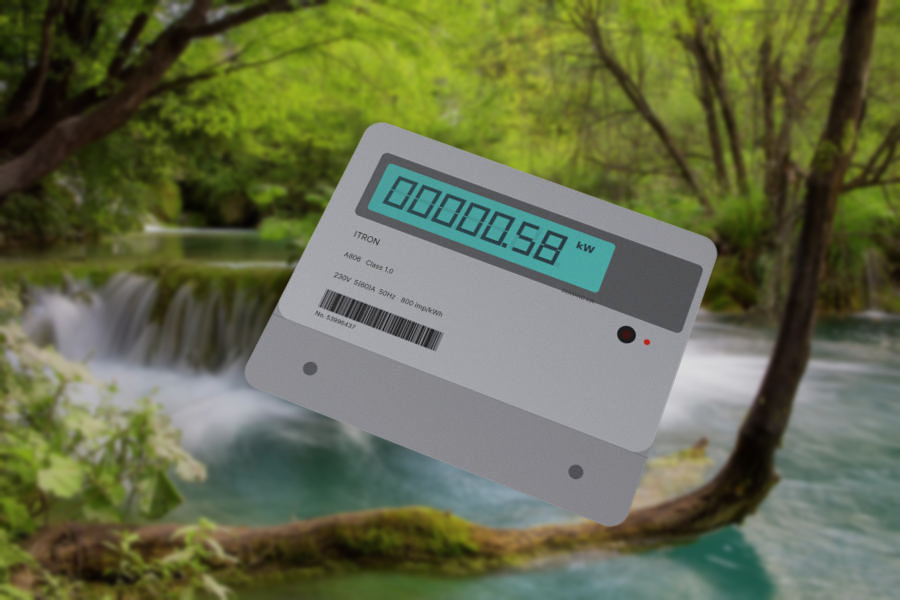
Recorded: 0.58 kW
